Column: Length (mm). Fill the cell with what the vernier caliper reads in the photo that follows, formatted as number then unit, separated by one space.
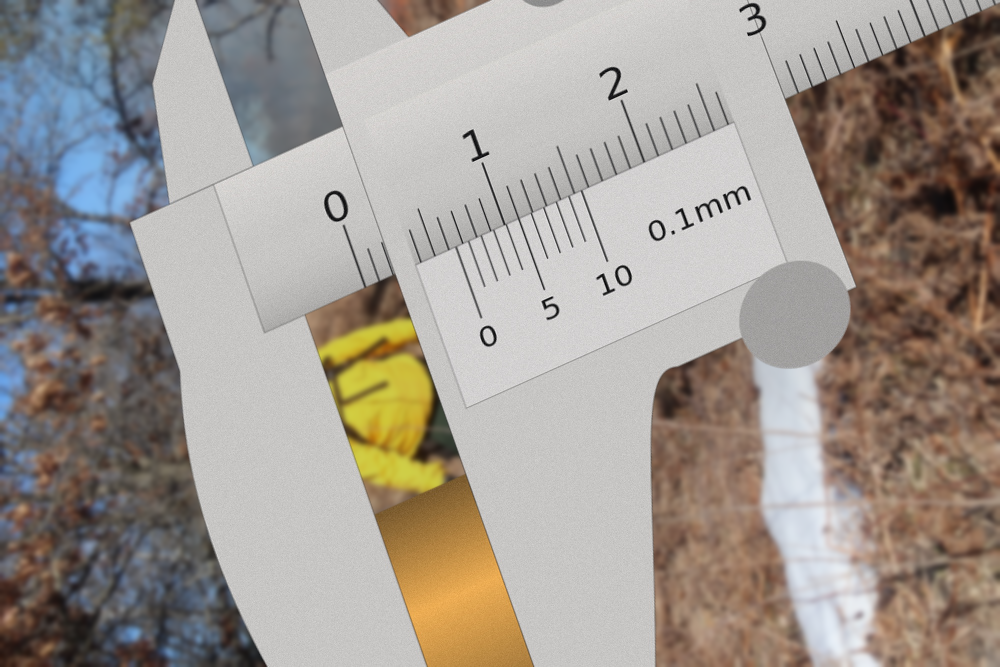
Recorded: 6.5 mm
